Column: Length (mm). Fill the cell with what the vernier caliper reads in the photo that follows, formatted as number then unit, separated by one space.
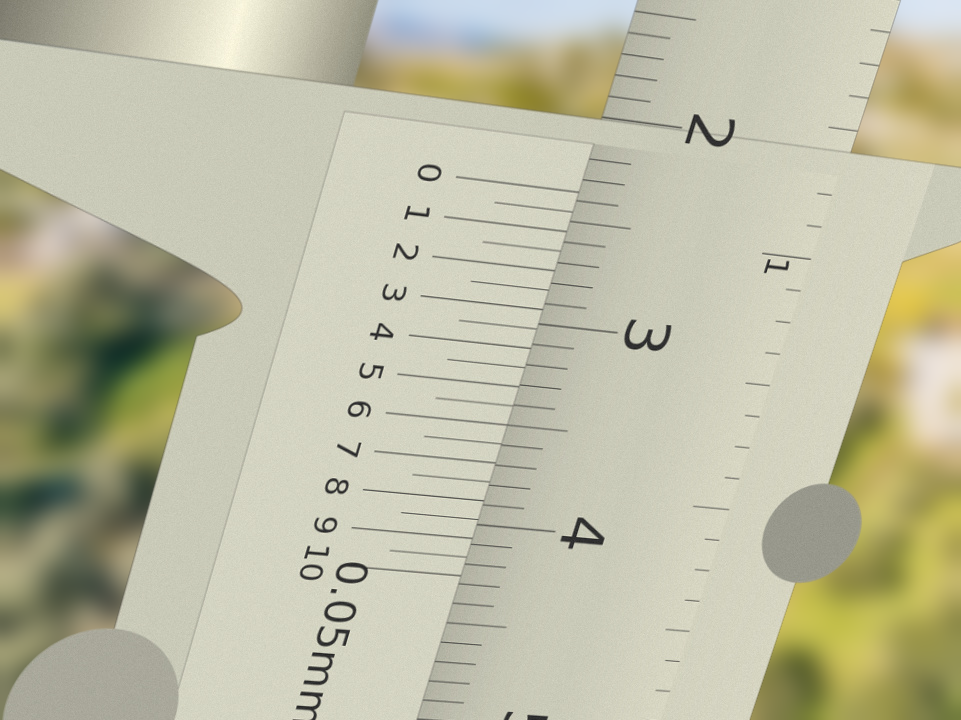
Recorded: 23.6 mm
